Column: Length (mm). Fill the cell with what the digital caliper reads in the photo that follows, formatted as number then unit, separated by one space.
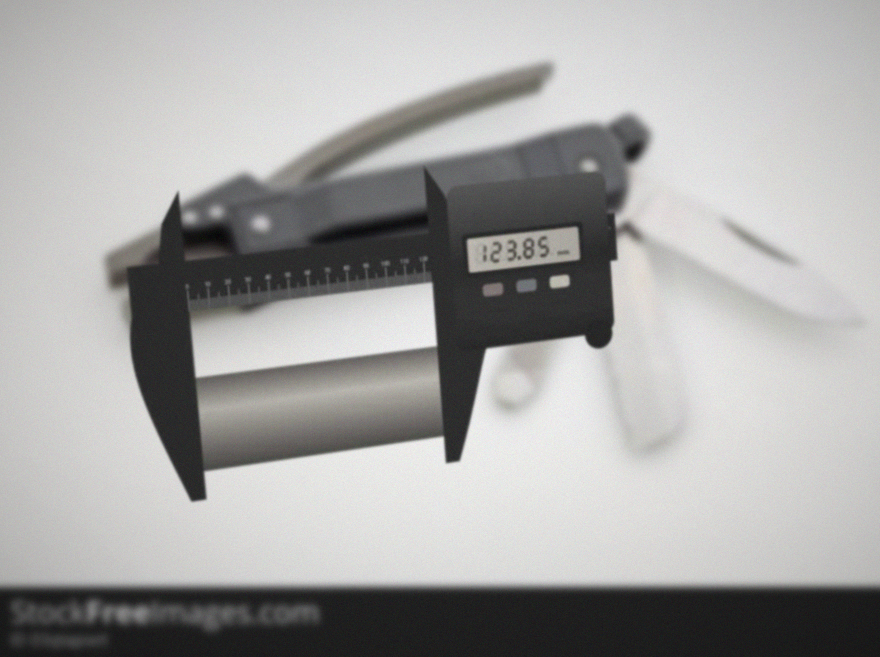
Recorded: 123.85 mm
